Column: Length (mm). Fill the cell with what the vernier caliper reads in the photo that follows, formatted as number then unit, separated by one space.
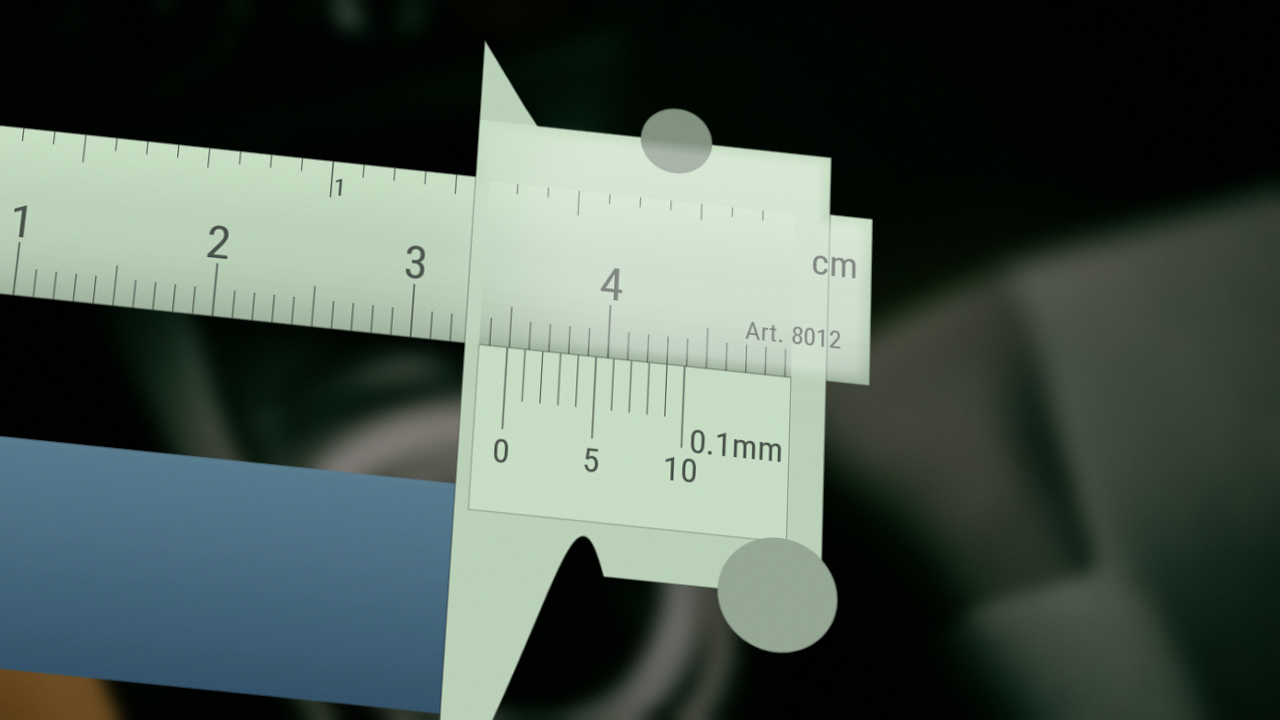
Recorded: 34.9 mm
